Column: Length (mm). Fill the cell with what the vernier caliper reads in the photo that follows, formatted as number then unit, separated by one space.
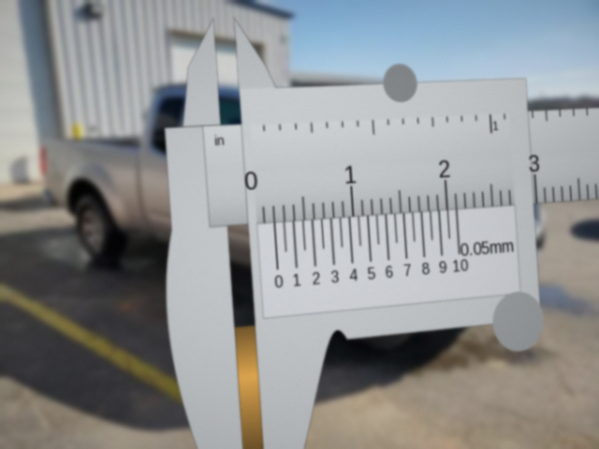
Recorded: 2.0 mm
